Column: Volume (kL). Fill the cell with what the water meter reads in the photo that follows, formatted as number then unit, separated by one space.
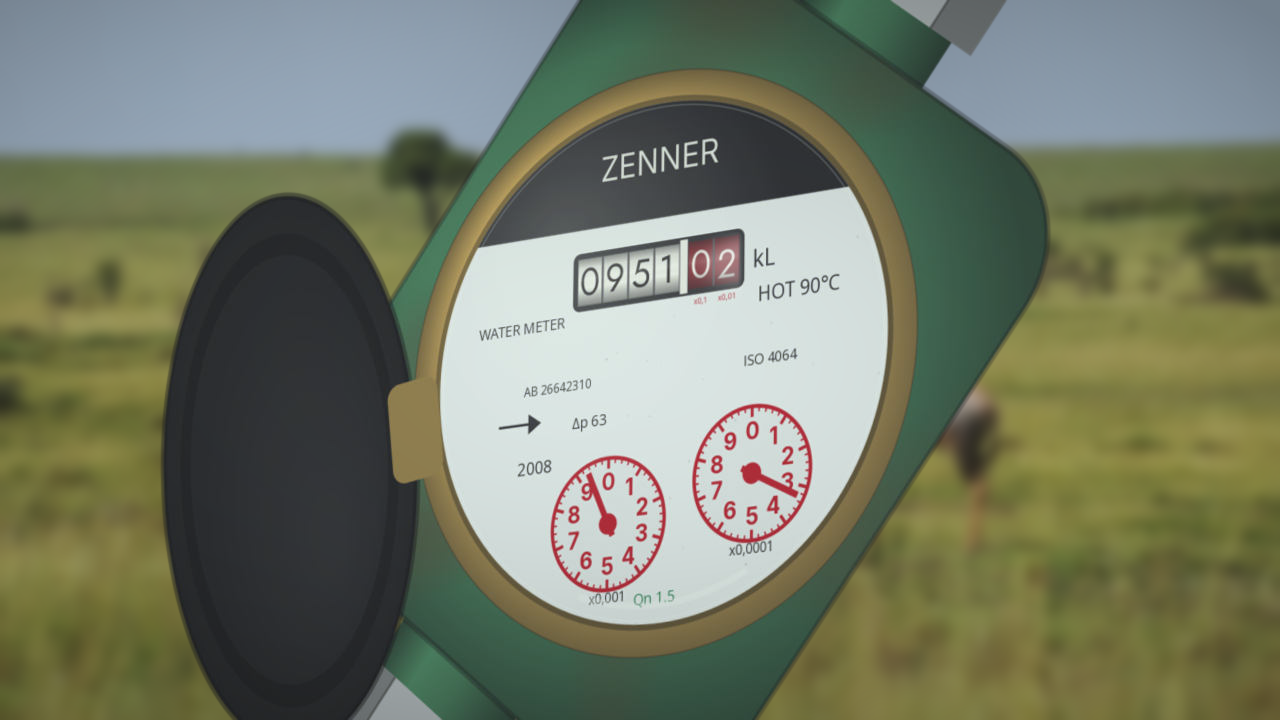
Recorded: 951.0193 kL
